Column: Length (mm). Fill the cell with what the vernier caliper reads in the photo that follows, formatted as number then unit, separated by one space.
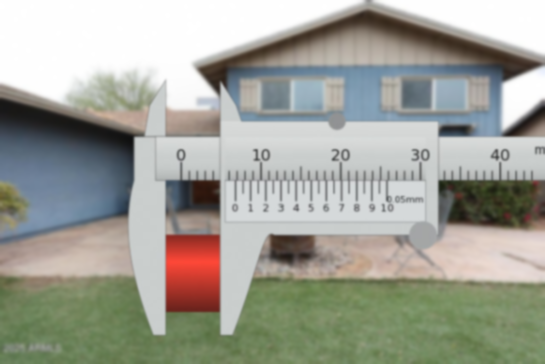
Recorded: 6.8 mm
